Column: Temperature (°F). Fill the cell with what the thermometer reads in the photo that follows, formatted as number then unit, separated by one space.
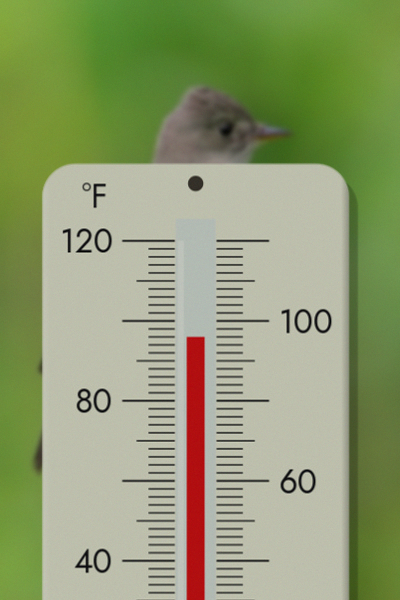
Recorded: 96 °F
